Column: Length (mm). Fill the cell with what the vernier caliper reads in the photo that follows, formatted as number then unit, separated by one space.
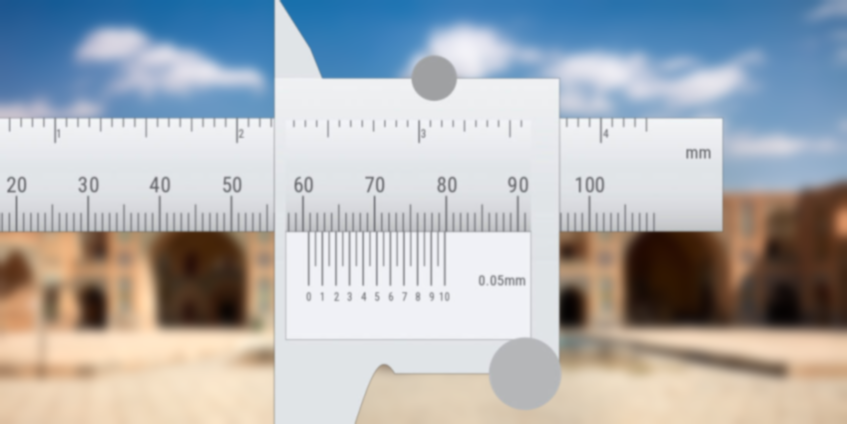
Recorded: 60.8 mm
